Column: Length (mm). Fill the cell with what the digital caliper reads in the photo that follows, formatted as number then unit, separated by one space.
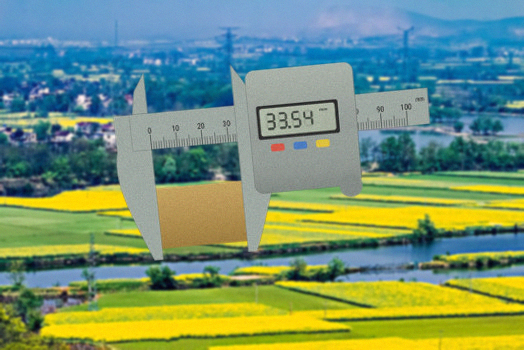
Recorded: 33.54 mm
